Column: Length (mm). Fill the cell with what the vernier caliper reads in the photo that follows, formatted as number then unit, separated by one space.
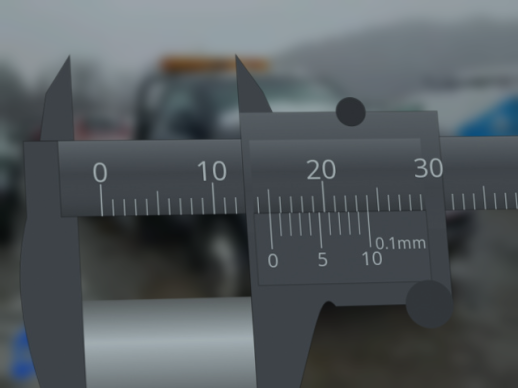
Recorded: 15.0 mm
